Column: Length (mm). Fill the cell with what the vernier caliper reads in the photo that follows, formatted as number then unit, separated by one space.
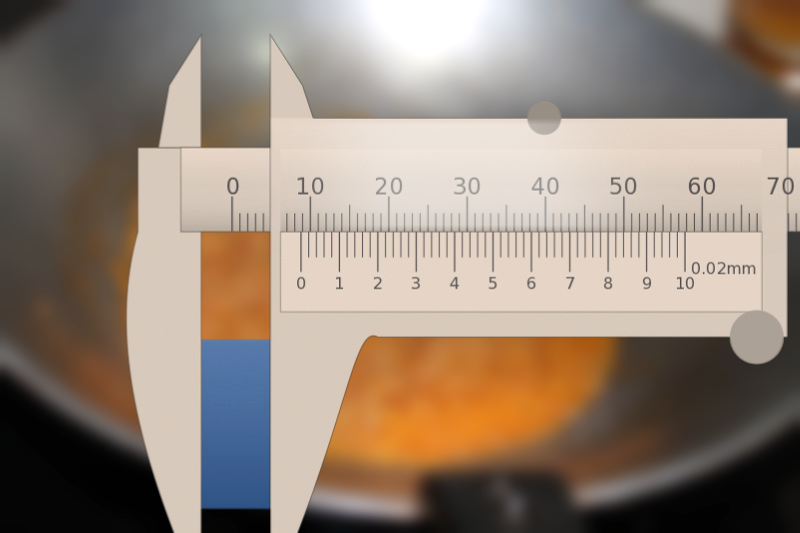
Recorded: 8.8 mm
